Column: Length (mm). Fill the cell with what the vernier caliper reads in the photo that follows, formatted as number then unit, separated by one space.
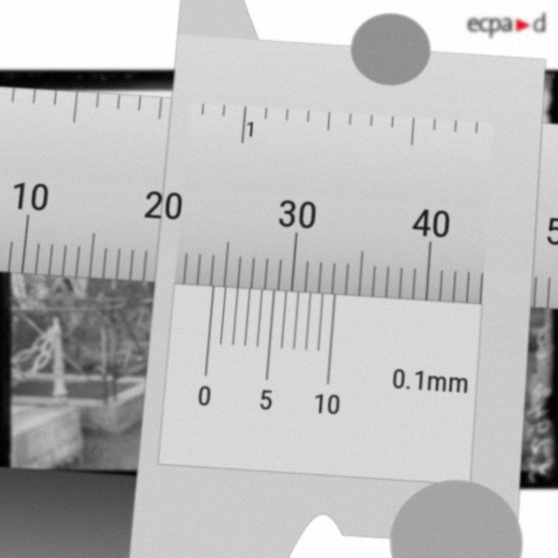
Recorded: 24.2 mm
